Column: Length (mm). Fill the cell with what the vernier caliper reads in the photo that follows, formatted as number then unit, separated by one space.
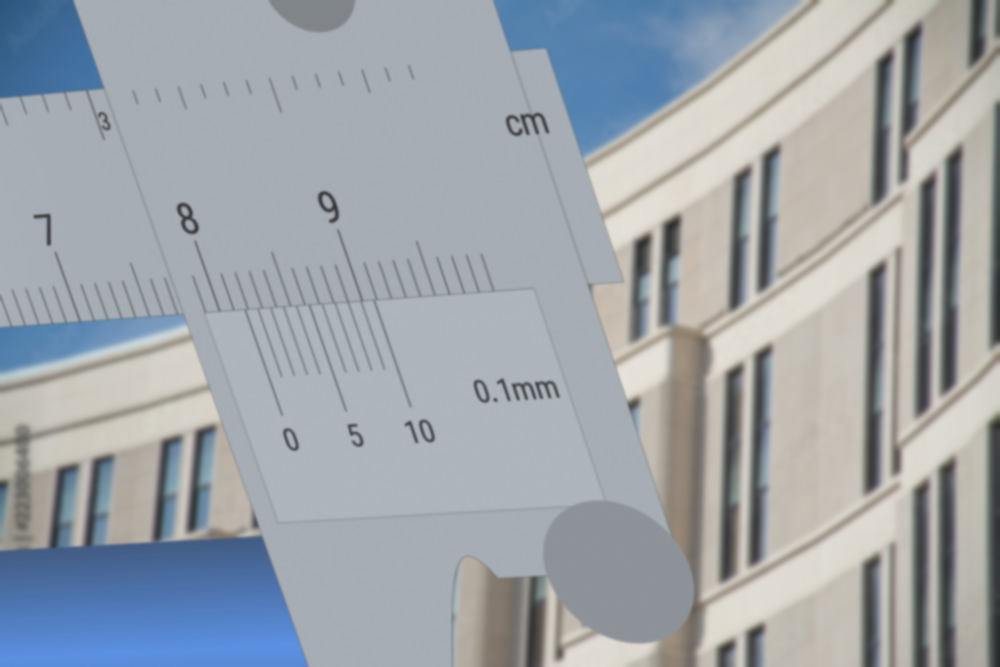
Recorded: 81.8 mm
